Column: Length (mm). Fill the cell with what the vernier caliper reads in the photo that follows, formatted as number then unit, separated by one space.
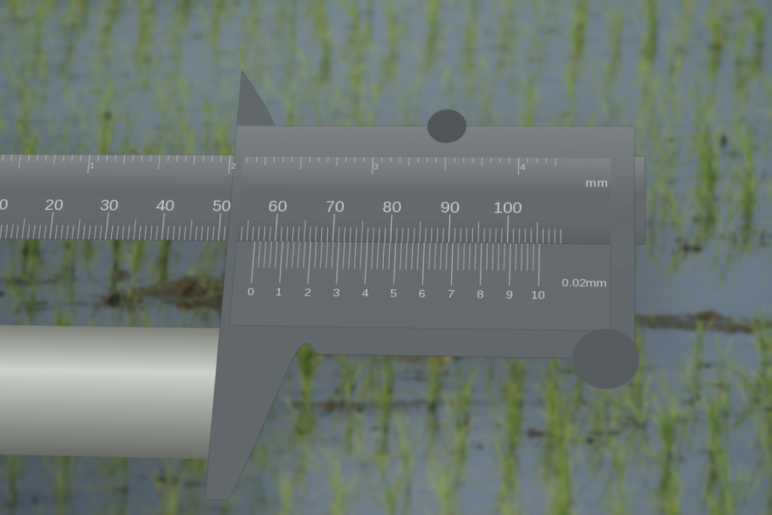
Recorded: 56.4 mm
